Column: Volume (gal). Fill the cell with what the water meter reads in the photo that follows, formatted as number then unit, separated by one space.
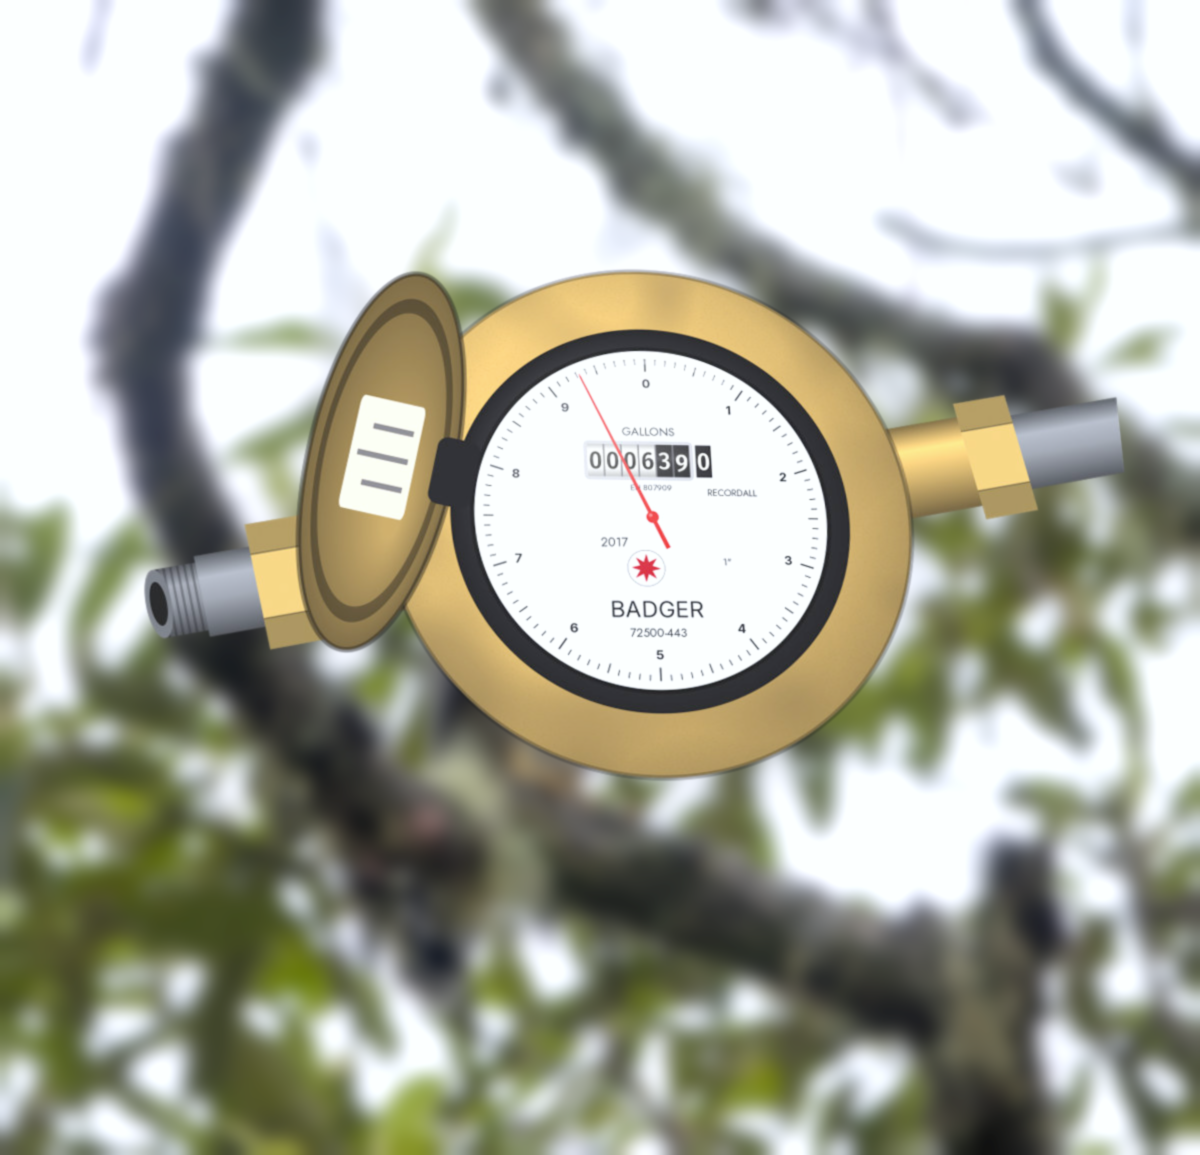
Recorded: 6389.3 gal
